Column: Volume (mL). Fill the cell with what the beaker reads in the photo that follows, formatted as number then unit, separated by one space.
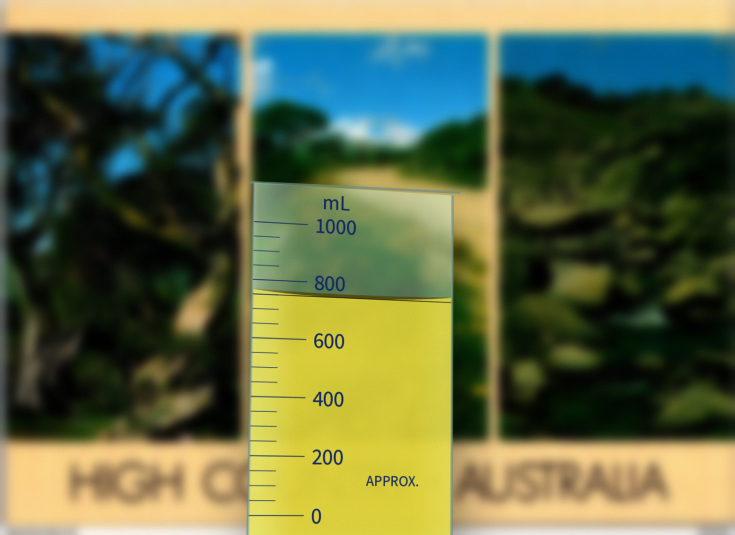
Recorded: 750 mL
